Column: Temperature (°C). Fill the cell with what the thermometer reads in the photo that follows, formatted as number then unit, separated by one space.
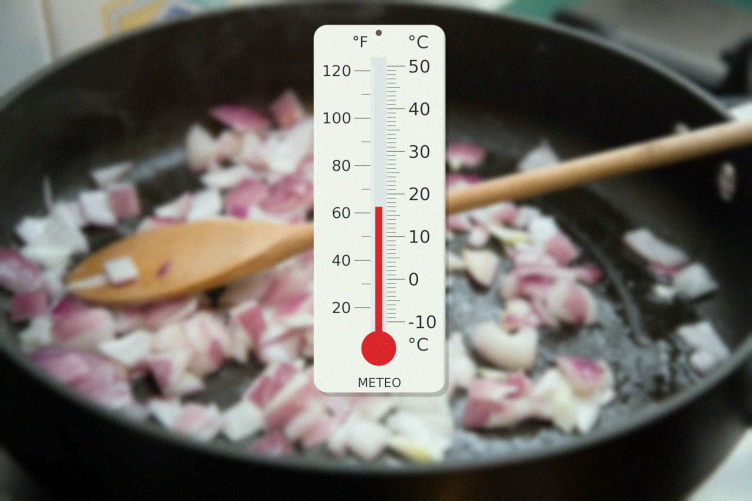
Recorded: 17 °C
